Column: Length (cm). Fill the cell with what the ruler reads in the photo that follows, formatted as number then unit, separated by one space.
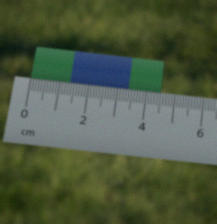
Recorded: 4.5 cm
